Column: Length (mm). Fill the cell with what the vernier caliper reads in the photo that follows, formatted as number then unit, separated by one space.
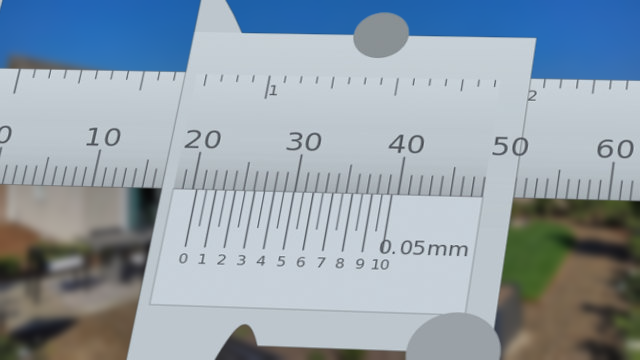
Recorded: 20.4 mm
